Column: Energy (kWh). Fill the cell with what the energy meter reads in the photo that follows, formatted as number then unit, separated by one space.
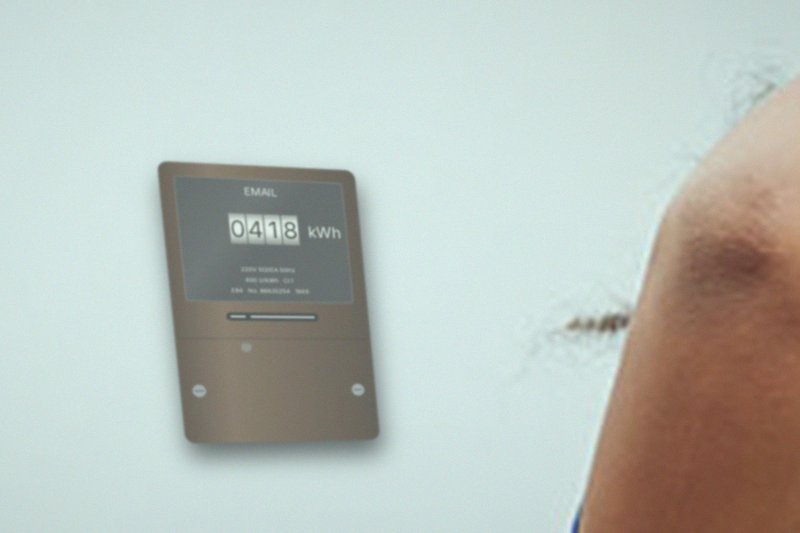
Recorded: 418 kWh
